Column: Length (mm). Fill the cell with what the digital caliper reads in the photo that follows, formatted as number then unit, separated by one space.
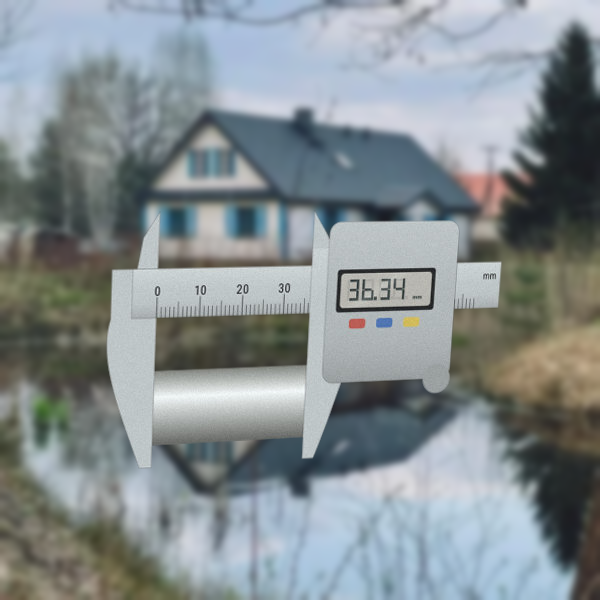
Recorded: 36.34 mm
